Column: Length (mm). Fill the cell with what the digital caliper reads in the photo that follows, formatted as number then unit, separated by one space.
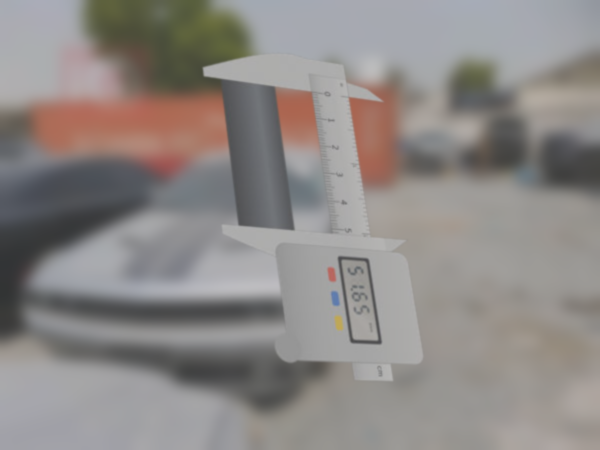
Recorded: 51.65 mm
